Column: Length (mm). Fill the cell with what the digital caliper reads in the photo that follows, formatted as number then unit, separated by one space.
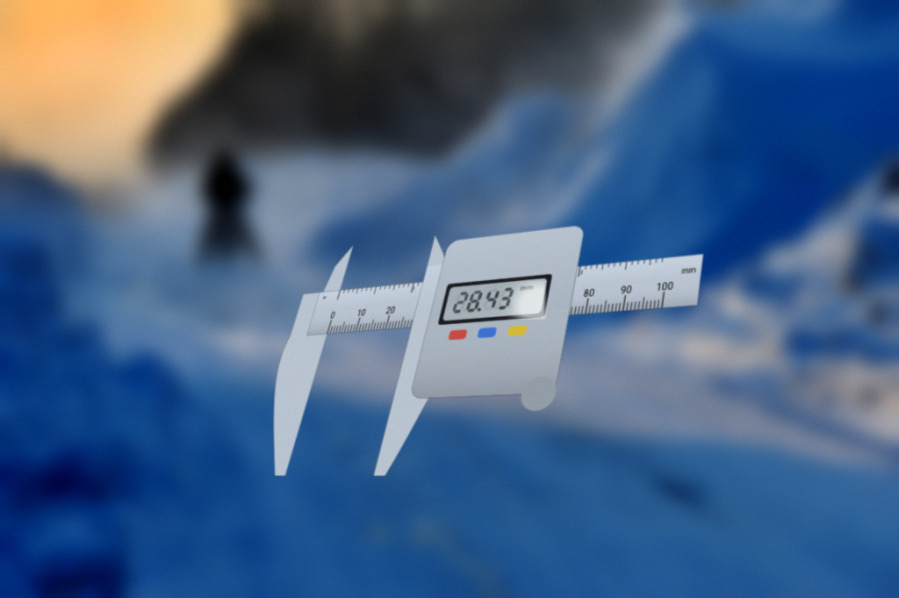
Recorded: 28.43 mm
